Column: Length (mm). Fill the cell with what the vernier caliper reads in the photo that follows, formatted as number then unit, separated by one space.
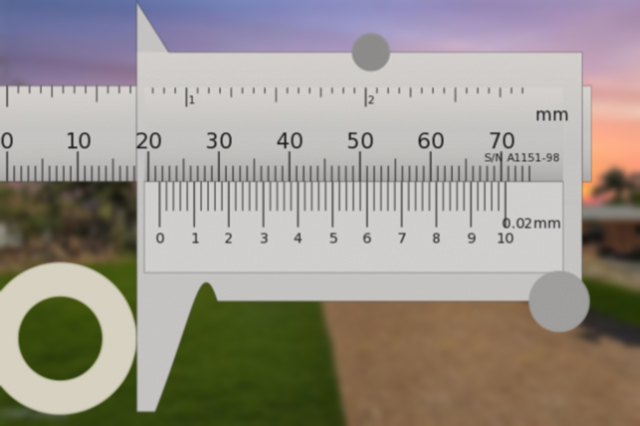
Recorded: 21.6 mm
